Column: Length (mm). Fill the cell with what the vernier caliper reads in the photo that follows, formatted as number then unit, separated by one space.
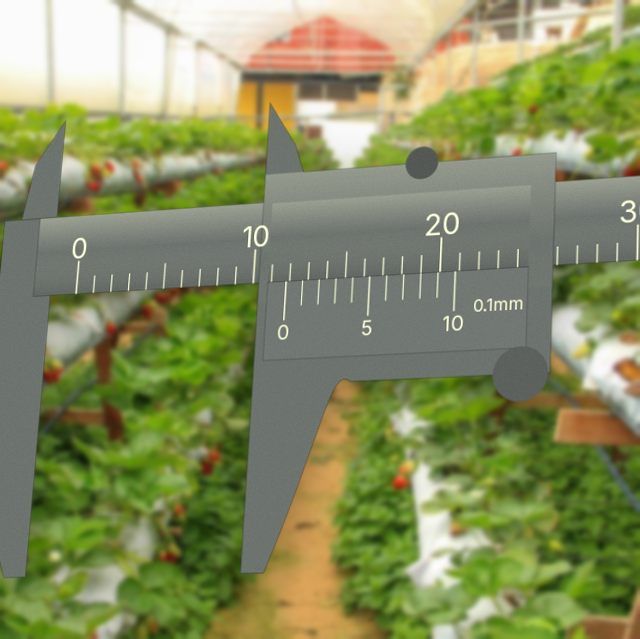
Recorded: 11.8 mm
